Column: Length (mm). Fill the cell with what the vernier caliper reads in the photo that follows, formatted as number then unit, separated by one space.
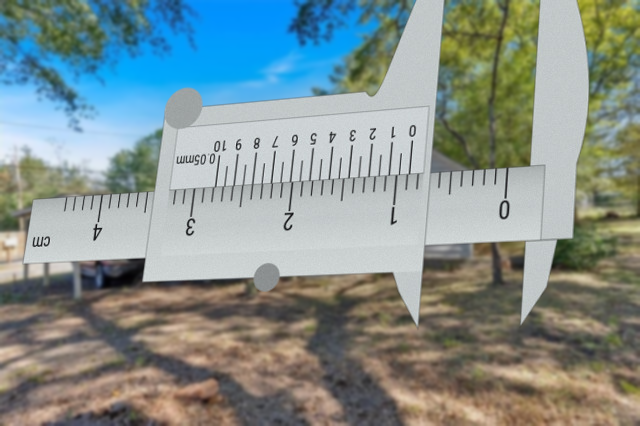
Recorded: 8.8 mm
